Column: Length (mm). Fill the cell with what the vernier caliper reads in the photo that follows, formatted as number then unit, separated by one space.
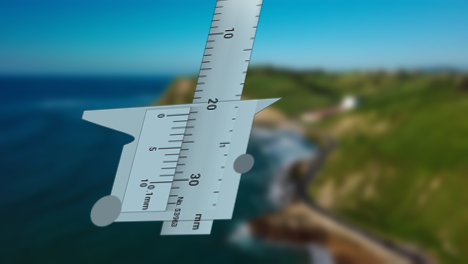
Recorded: 21.2 mm
